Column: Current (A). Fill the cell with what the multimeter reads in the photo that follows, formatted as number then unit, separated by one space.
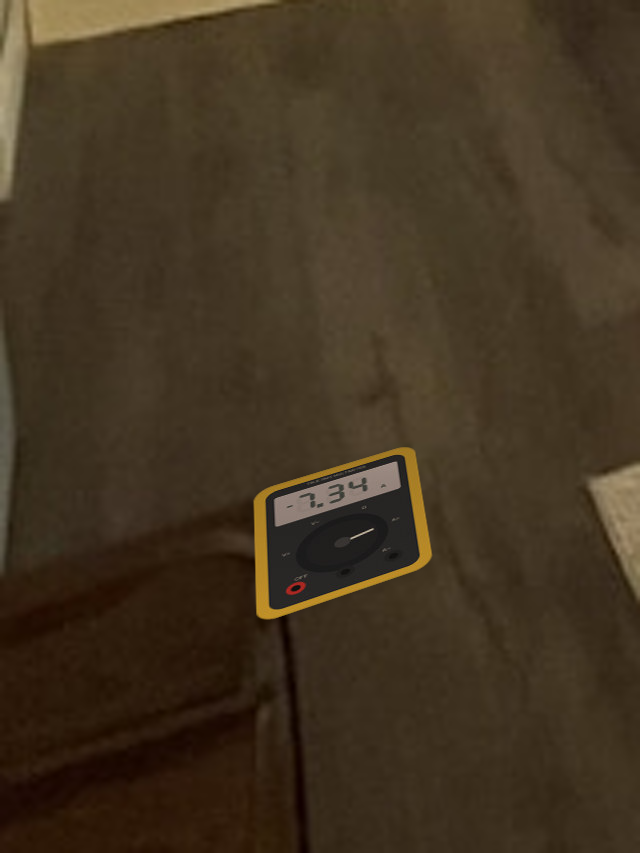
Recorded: -7.34 A
